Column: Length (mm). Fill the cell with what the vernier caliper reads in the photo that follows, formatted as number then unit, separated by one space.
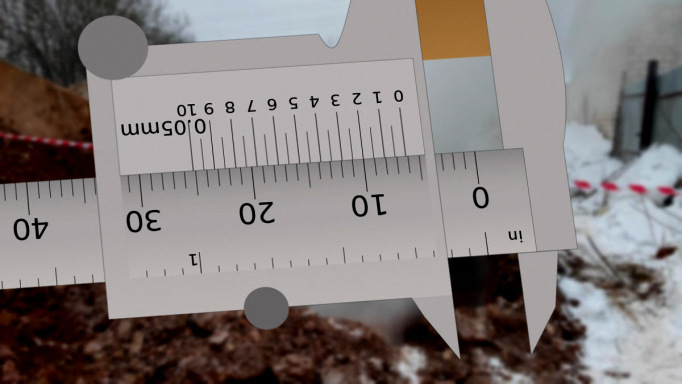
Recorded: 6.2 mm
